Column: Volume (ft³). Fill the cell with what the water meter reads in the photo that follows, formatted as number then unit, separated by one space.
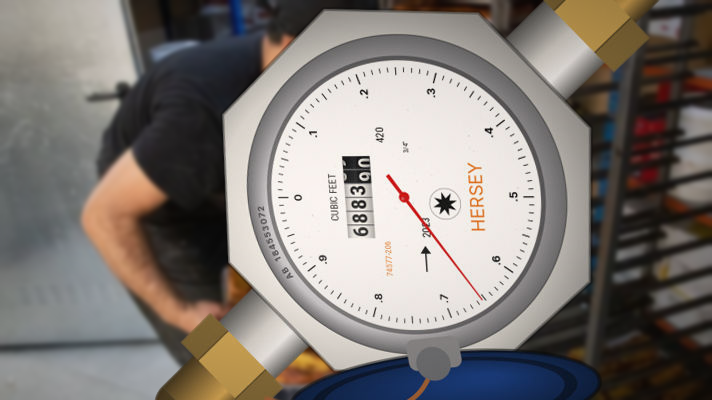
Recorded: 688389.65 ft³
